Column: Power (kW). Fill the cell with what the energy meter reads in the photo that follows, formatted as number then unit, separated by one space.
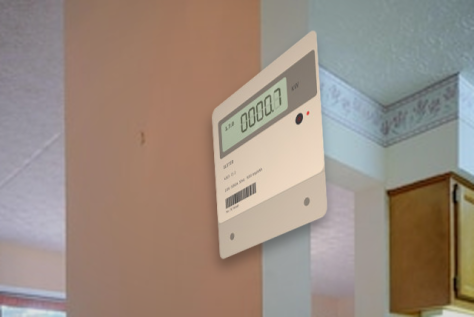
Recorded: 0.7 kW
